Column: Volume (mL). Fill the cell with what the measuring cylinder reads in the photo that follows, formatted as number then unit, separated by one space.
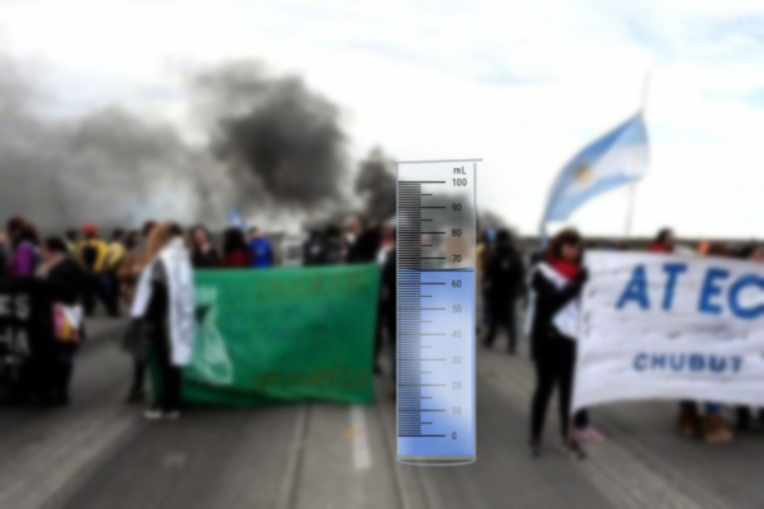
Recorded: 65 mL
